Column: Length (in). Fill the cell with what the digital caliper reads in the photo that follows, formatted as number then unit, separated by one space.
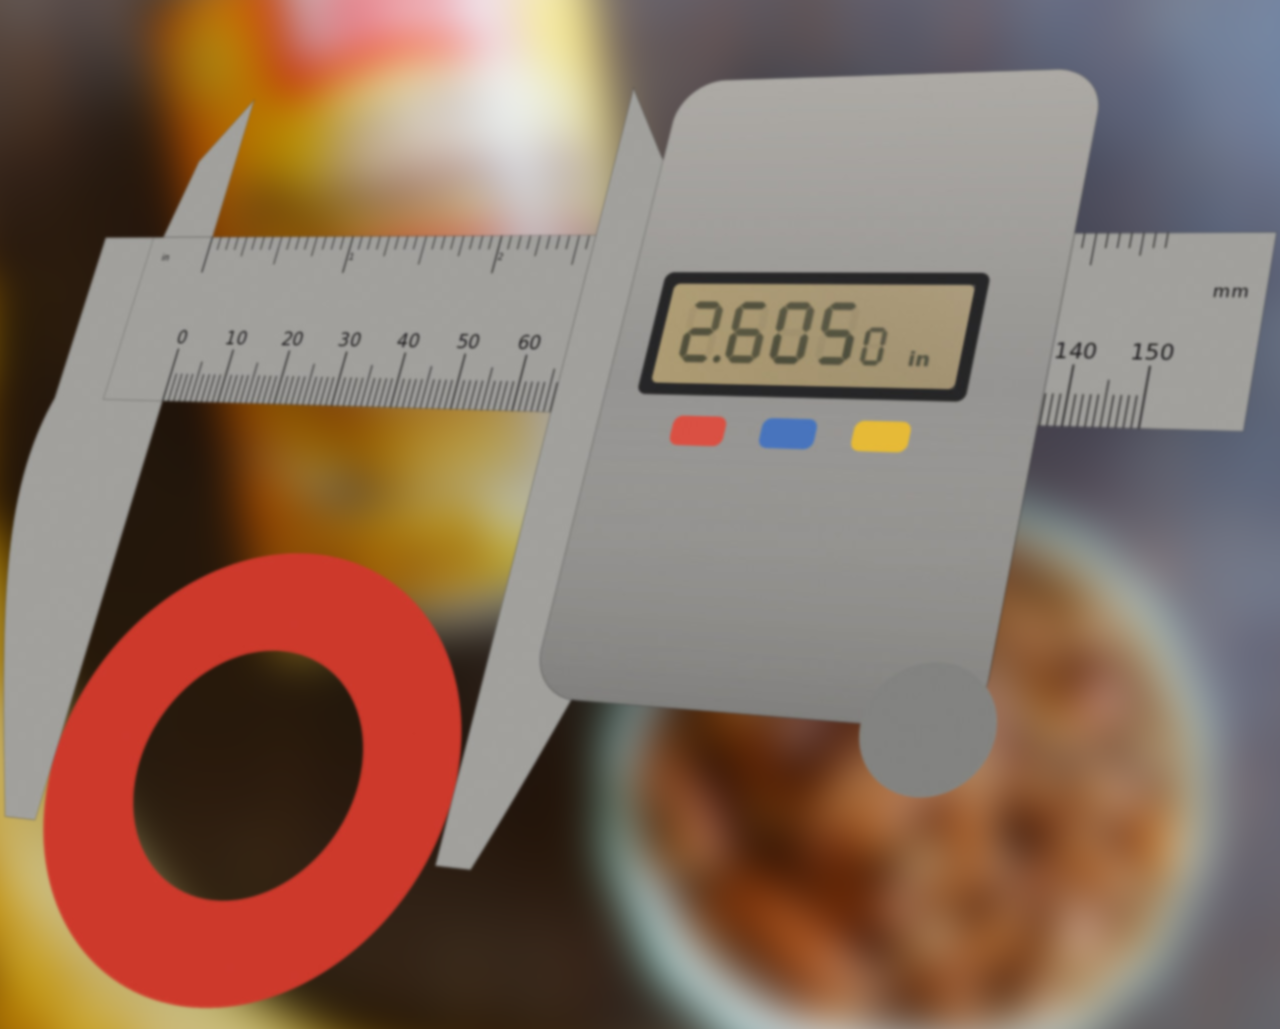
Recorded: 2.6050 in
